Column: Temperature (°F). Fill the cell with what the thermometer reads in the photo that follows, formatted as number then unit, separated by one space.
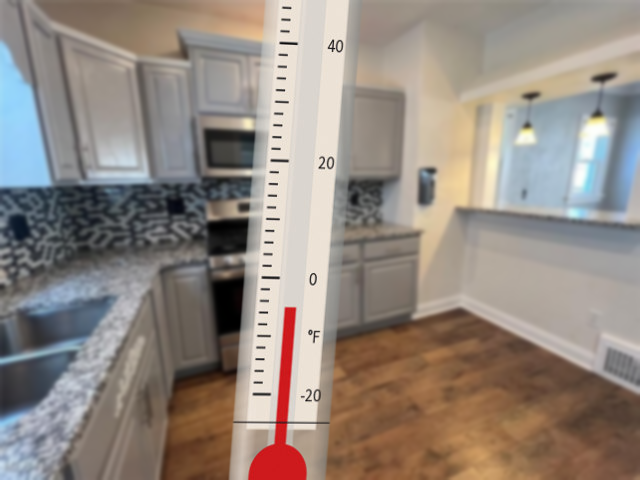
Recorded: -5 °F
